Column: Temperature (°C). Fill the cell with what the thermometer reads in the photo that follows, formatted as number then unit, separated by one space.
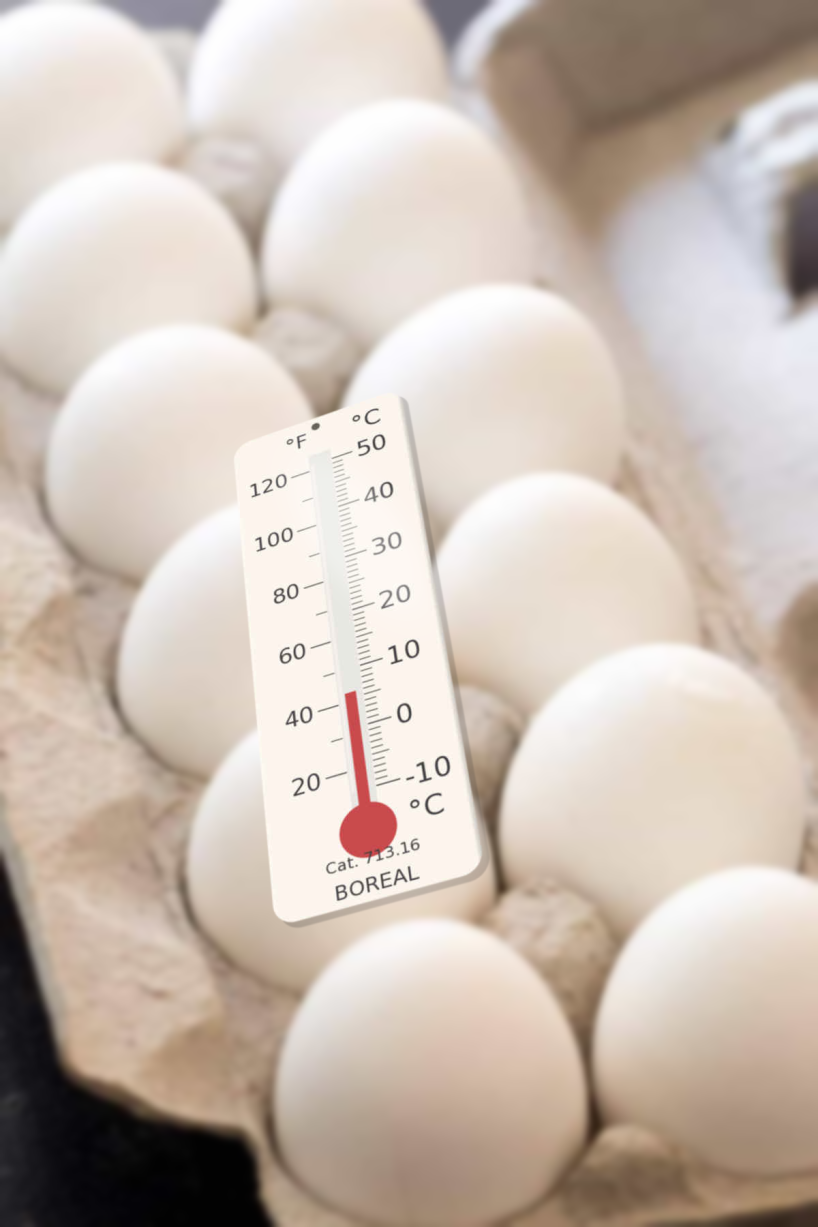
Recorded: 6 °C
